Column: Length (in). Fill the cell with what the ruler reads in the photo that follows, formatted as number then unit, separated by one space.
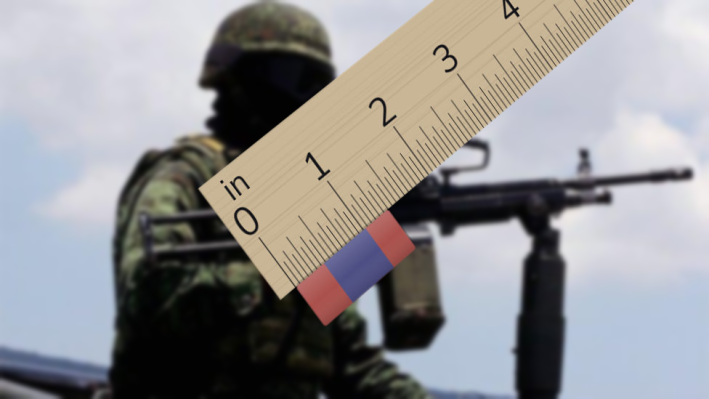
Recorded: 1.375 in
